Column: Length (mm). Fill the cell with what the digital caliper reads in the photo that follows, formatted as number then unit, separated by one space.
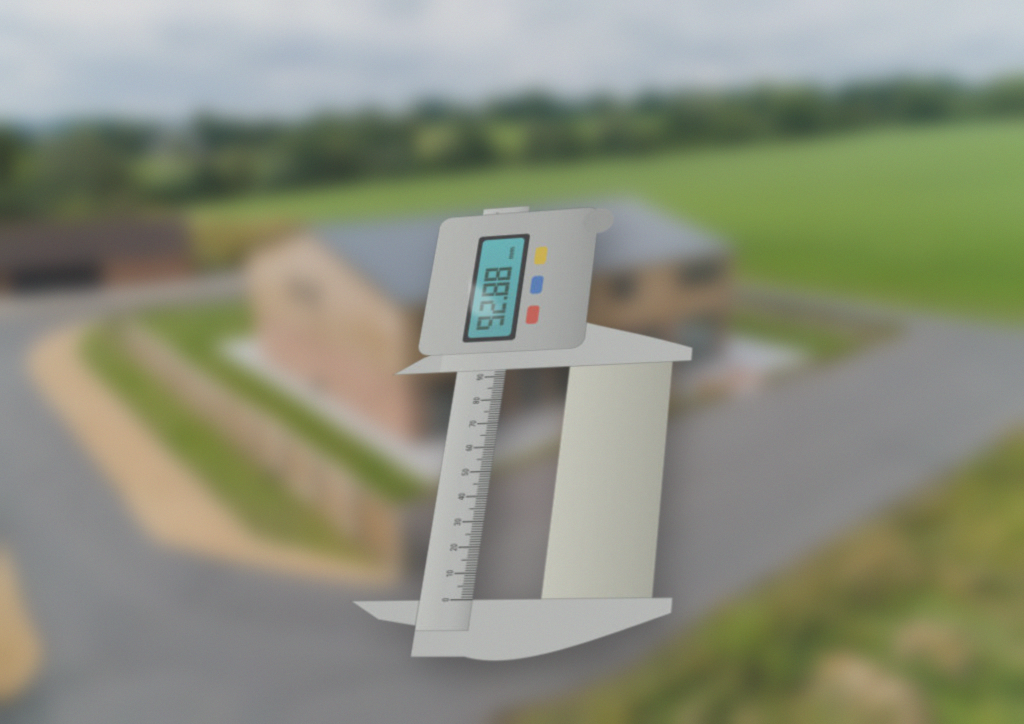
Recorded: 92.88 mm
